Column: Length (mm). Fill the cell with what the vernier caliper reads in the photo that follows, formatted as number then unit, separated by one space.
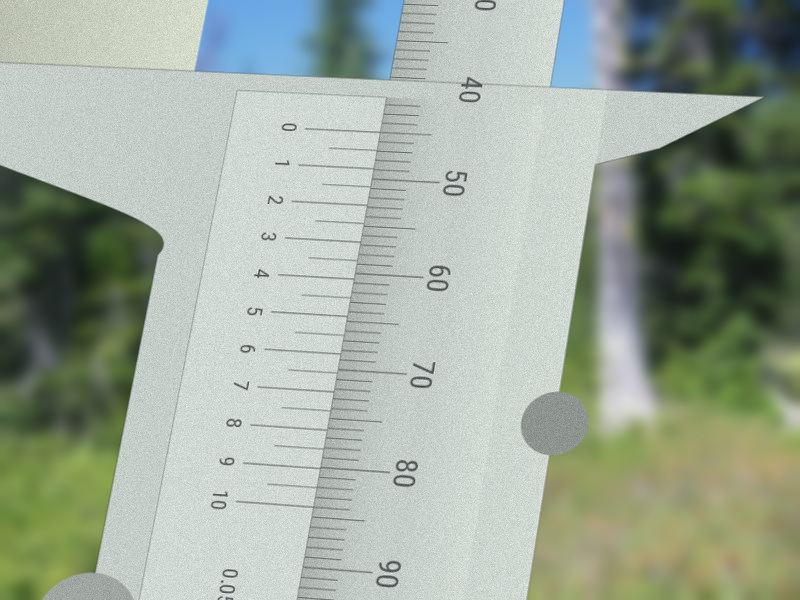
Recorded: 45.0 mm
